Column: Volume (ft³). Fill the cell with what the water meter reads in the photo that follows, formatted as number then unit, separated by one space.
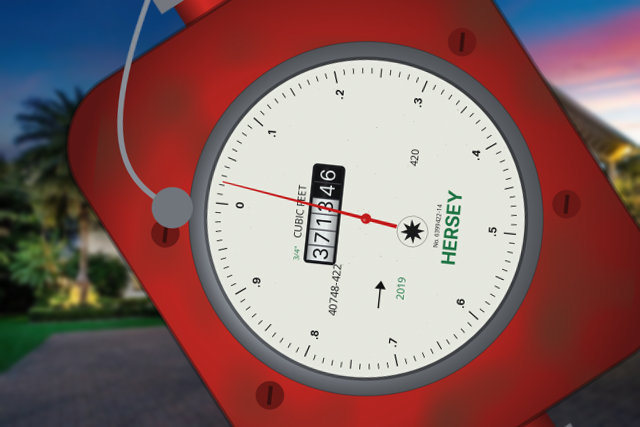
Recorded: 371346.02 ft³
